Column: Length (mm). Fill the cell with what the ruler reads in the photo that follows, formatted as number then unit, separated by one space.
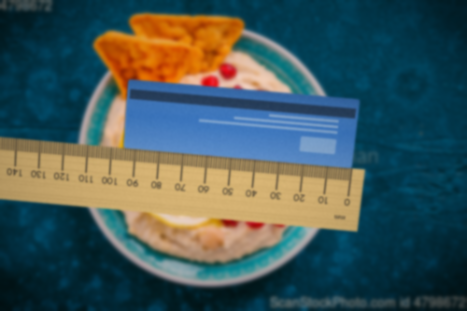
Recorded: 95 mm
